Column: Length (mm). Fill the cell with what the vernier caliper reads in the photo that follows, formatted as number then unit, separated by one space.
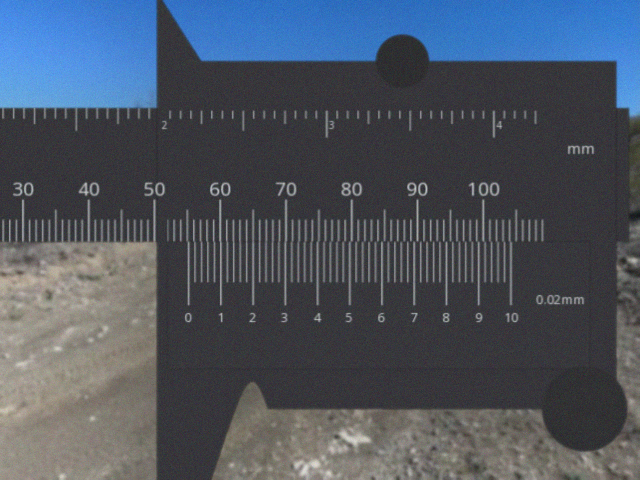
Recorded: 55.2 mm
